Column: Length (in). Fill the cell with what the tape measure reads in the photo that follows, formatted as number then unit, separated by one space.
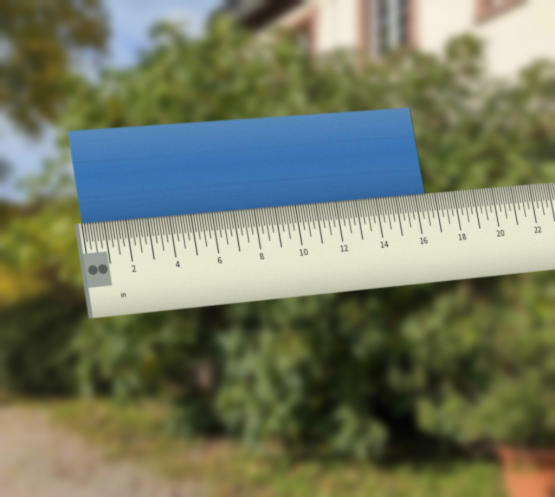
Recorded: 16.5 in
